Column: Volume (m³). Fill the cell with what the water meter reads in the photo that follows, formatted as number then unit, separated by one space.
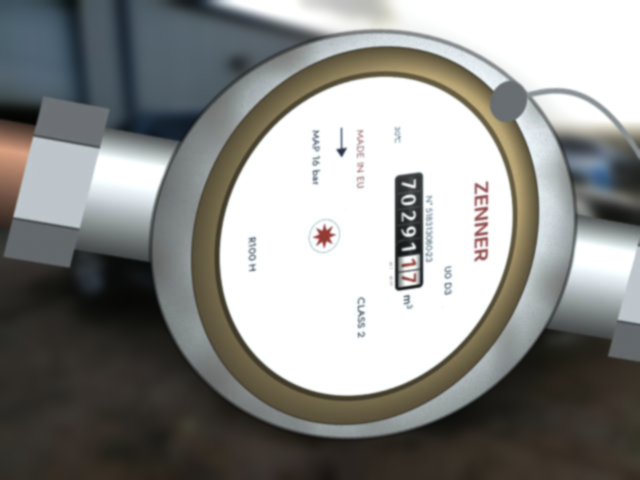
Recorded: 70291.17 m³
